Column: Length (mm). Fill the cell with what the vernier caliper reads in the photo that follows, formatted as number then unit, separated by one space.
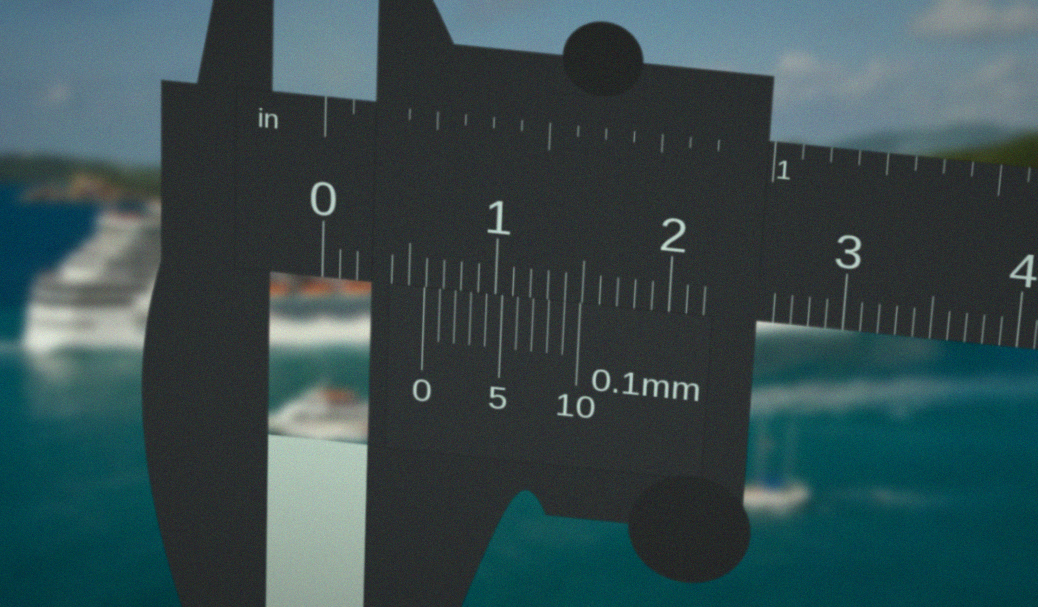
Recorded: 5.9 mm
